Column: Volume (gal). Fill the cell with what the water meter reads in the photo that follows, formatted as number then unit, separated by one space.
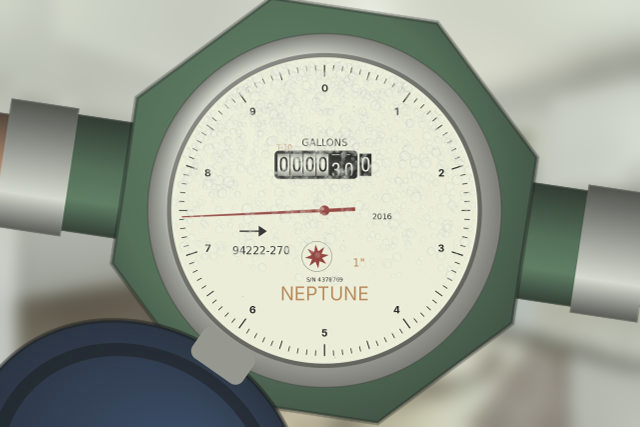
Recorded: 297.4 gal
